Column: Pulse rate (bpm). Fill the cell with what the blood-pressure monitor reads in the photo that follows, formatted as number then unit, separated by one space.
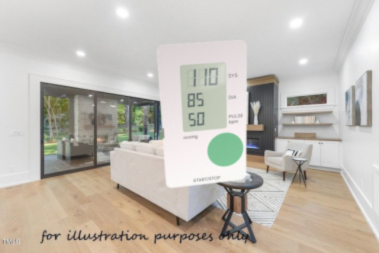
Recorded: 50 bpm
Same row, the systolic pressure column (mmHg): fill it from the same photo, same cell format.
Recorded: 110 mmHg
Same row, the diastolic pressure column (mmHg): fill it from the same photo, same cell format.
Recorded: 85 mmHg
